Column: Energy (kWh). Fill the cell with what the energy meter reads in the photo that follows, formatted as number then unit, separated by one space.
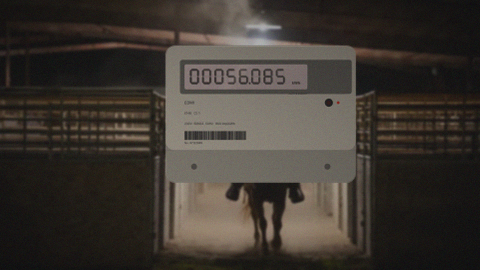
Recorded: 56.085 kWh
